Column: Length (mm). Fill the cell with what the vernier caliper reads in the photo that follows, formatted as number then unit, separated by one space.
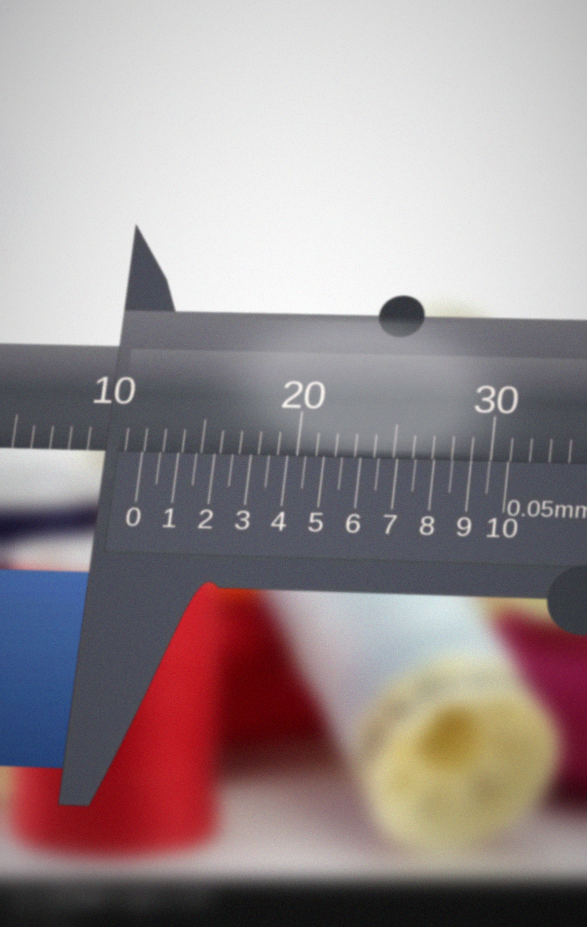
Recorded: 11.9 mm
